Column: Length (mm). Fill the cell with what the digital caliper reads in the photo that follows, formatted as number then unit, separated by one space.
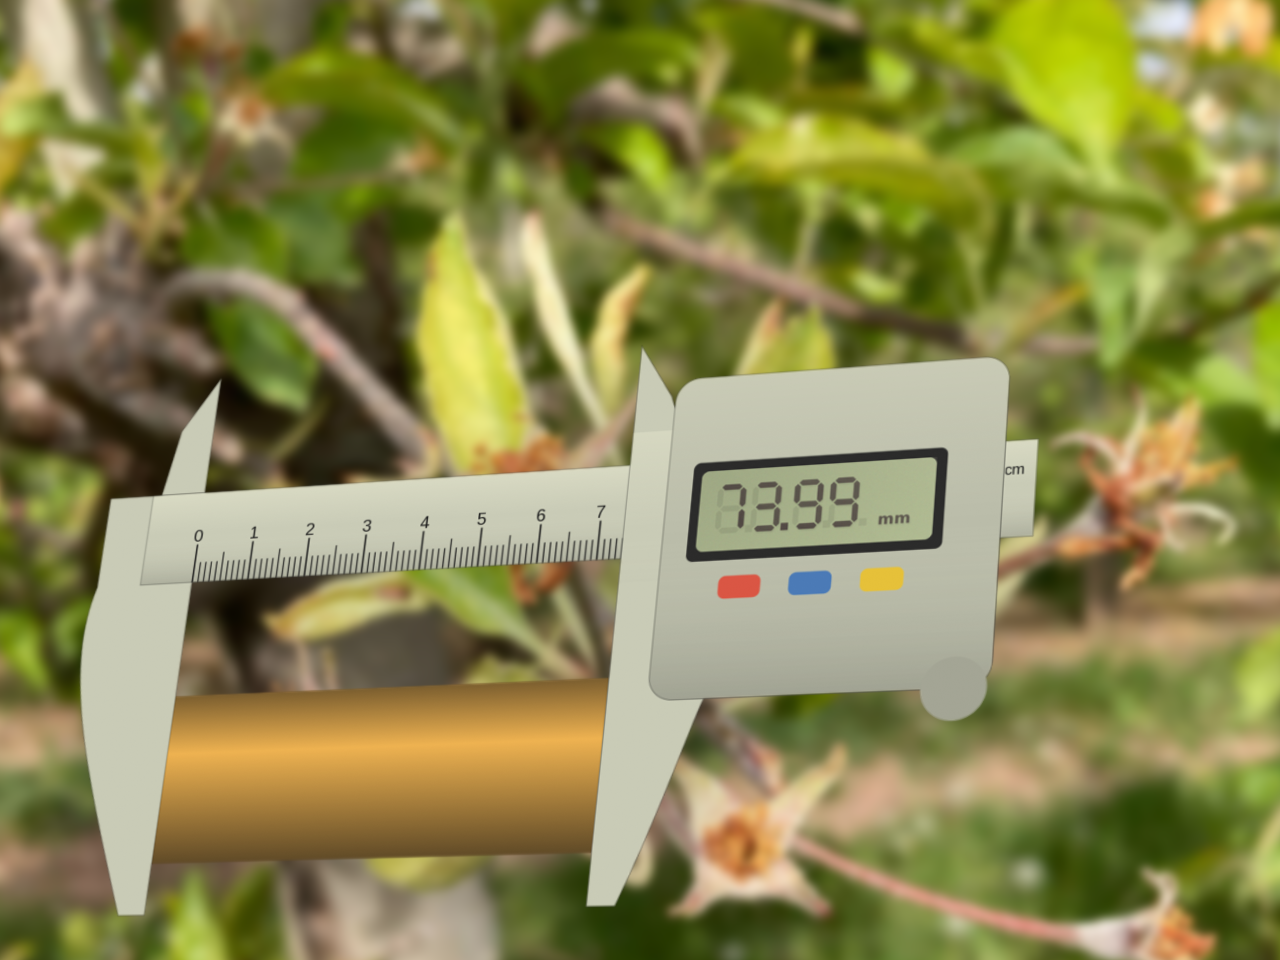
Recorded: 73.99 mm
